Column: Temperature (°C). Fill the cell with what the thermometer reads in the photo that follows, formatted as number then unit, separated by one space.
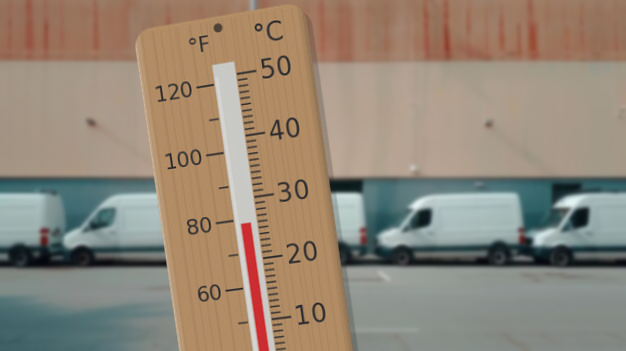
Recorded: 26 °C
